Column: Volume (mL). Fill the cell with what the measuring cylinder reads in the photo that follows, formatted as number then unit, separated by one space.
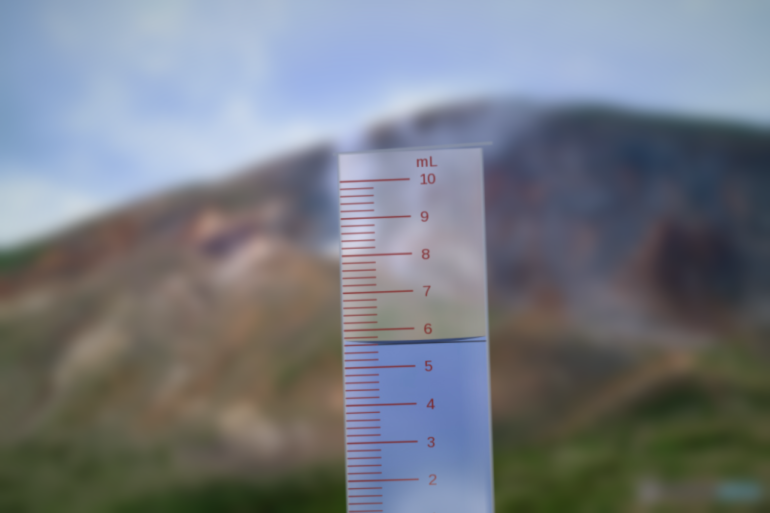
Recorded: 5.6 mL
